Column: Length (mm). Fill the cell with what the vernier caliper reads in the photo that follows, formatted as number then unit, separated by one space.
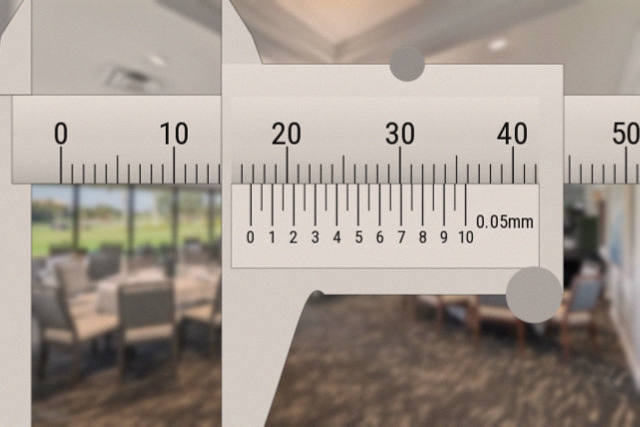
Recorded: 16.8 mm
